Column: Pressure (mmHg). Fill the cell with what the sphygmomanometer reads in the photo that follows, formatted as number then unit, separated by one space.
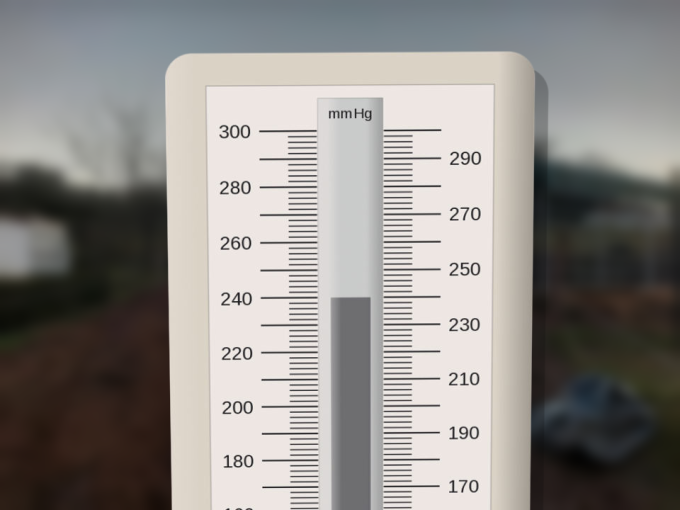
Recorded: 240 mmHg
